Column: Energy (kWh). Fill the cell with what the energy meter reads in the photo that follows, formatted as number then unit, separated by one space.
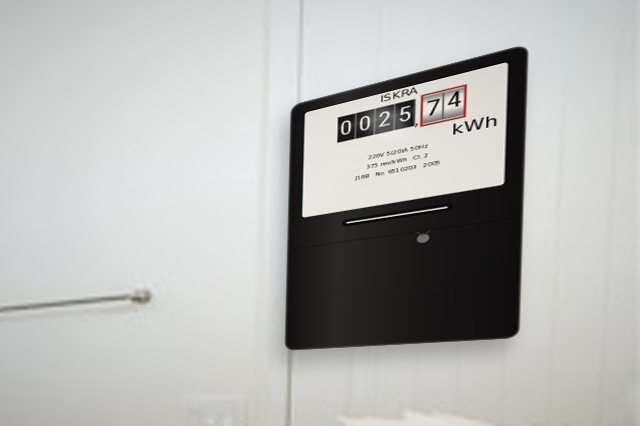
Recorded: 25.74 kWh
